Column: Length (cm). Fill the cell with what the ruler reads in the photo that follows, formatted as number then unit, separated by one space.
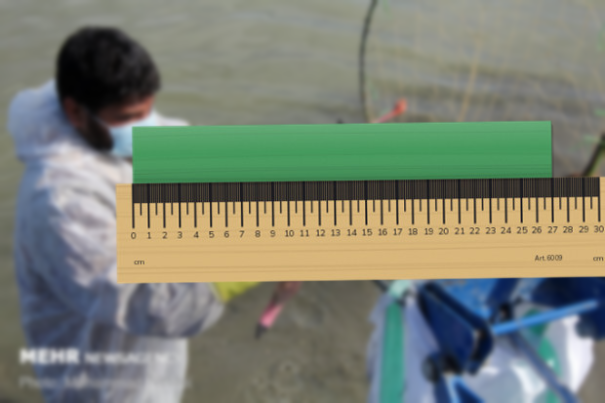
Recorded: 27 cm
